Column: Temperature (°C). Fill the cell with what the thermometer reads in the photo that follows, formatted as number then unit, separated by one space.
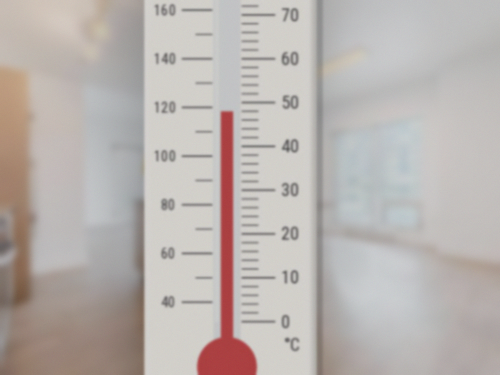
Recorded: 48 °C
